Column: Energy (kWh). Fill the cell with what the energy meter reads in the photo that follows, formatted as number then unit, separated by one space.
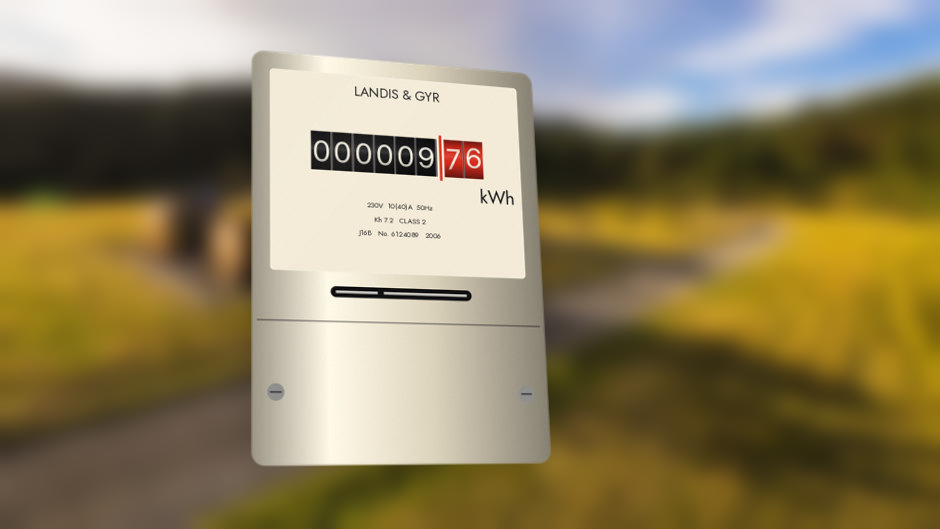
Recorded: 9.76 kWh
